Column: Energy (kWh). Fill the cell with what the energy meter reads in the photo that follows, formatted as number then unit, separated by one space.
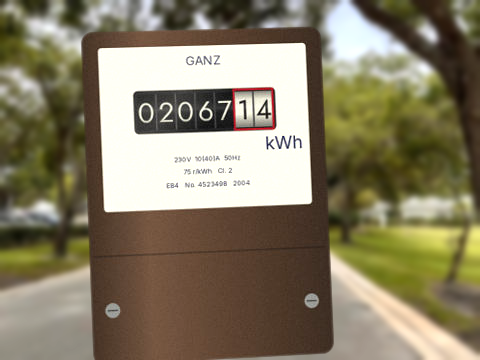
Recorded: 2067.14 kWh
